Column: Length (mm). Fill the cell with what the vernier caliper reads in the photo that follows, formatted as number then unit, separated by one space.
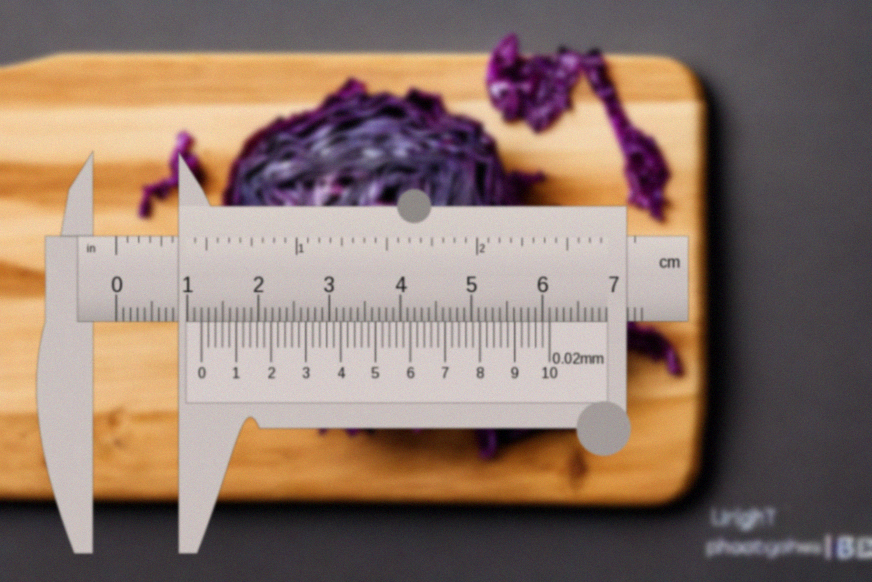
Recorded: 12.0 mm
